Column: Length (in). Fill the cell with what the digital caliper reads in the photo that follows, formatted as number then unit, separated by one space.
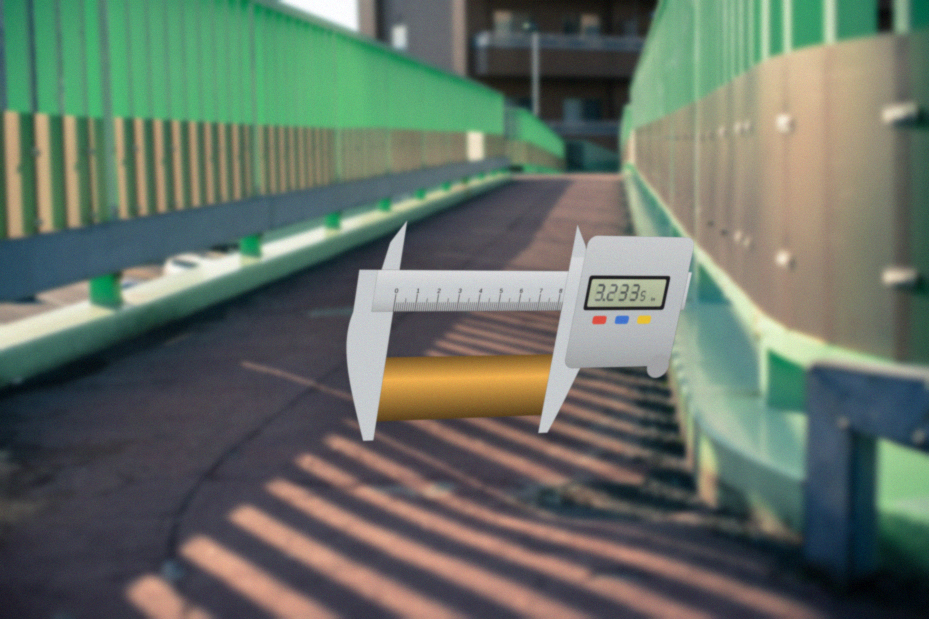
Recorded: 3.2335 in
